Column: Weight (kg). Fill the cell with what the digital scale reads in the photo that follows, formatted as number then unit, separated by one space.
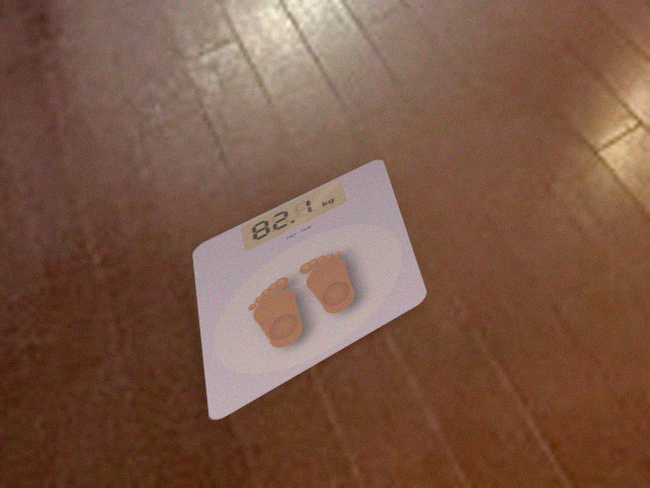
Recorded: 82.1 kg
